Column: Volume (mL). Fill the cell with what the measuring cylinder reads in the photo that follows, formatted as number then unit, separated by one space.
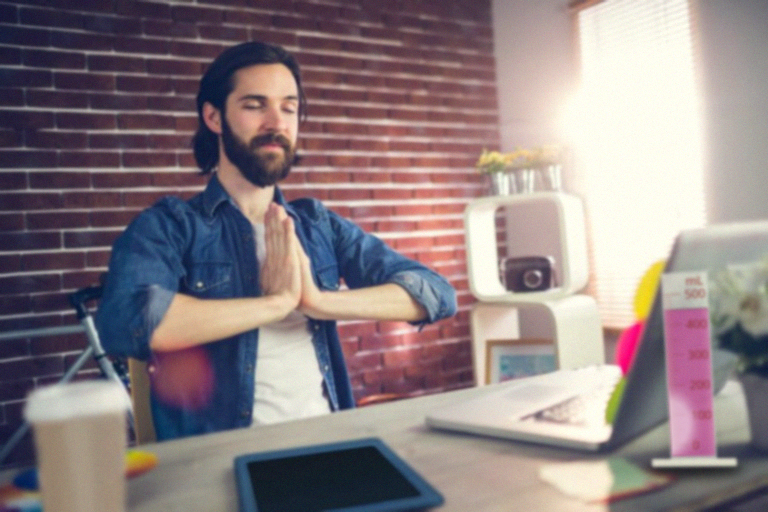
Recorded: 450 mL
